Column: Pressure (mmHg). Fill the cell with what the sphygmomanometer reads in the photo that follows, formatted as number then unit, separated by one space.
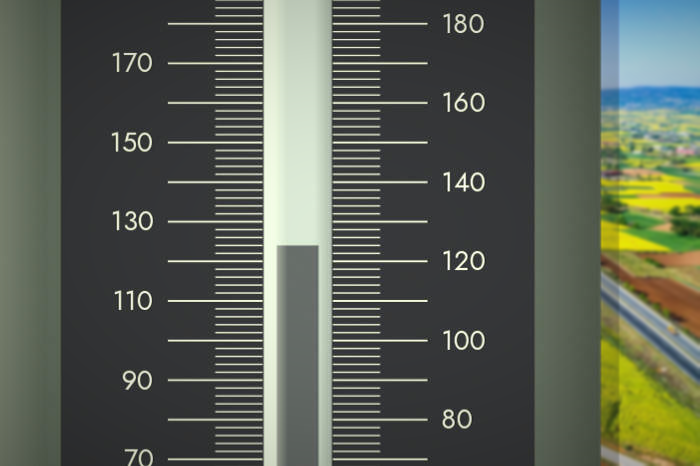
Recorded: 124 mmHg
